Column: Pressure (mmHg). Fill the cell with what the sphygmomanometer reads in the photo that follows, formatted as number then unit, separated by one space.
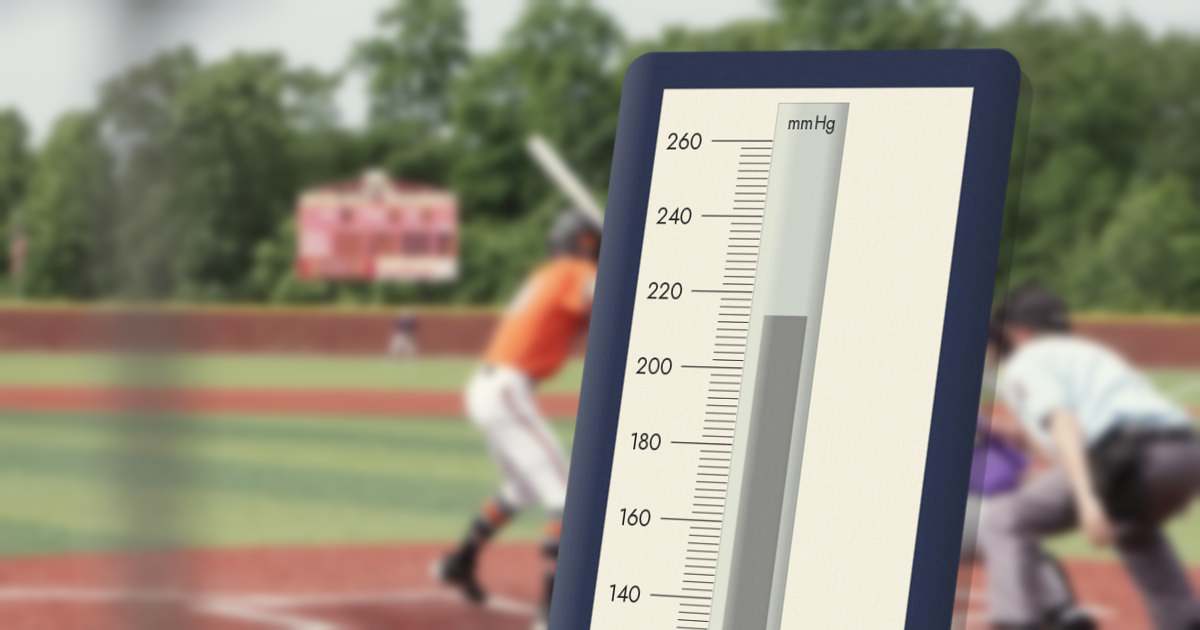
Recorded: 214 mmHg
